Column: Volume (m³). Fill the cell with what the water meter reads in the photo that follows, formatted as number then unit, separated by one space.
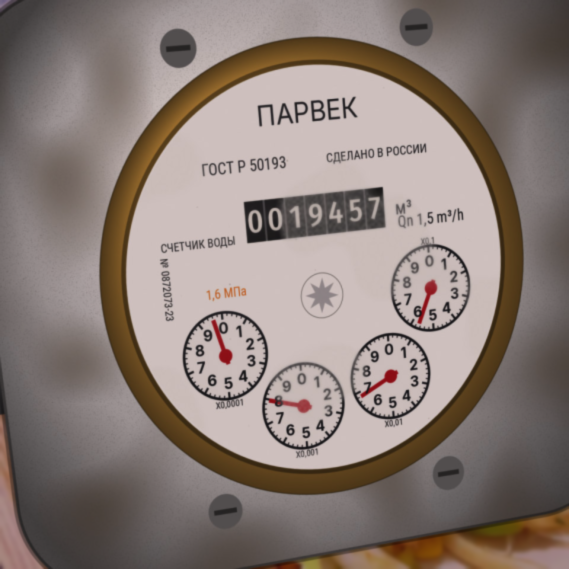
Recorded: 19457.5679 m³
